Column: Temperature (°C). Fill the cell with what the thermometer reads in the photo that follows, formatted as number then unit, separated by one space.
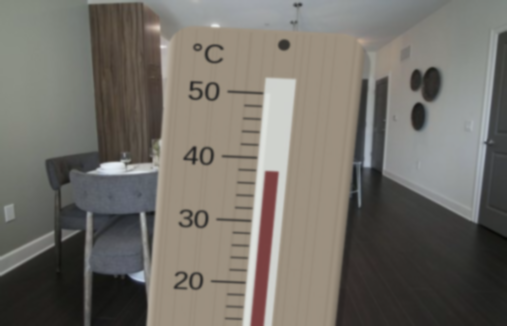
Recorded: 38 °C
